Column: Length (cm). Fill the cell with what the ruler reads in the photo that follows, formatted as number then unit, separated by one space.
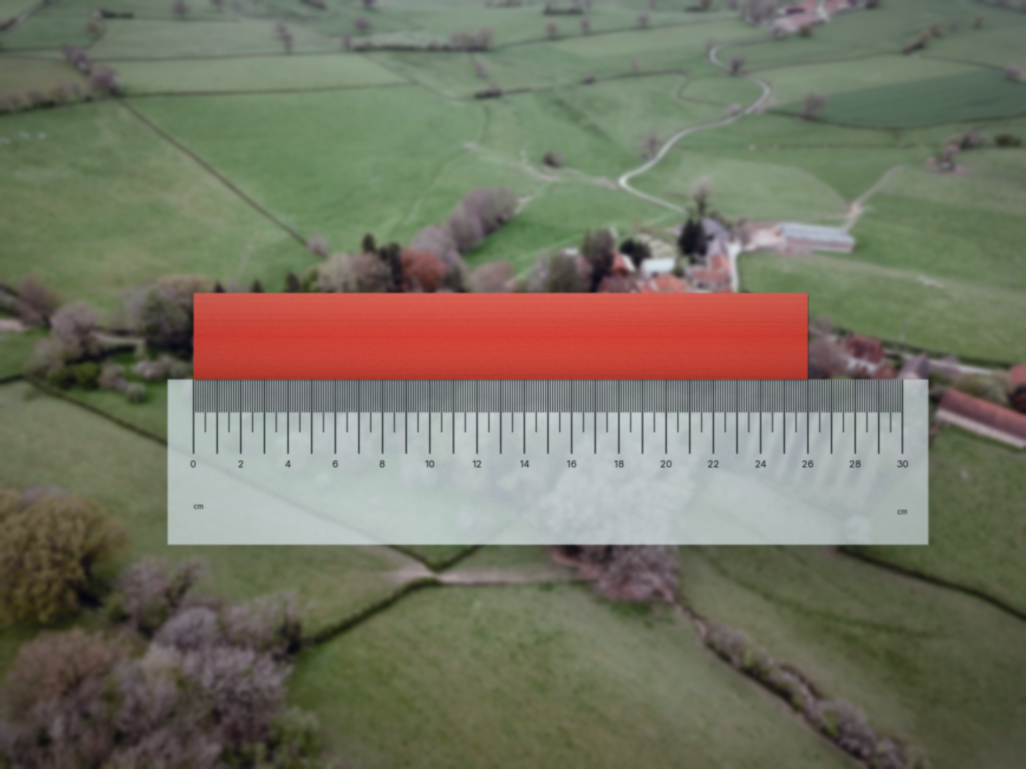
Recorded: 26 cm
